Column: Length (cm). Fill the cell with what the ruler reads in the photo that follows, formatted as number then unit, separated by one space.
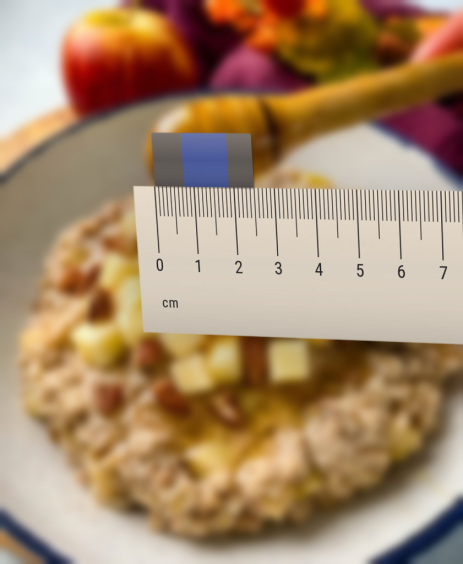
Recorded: 2.5 cm
